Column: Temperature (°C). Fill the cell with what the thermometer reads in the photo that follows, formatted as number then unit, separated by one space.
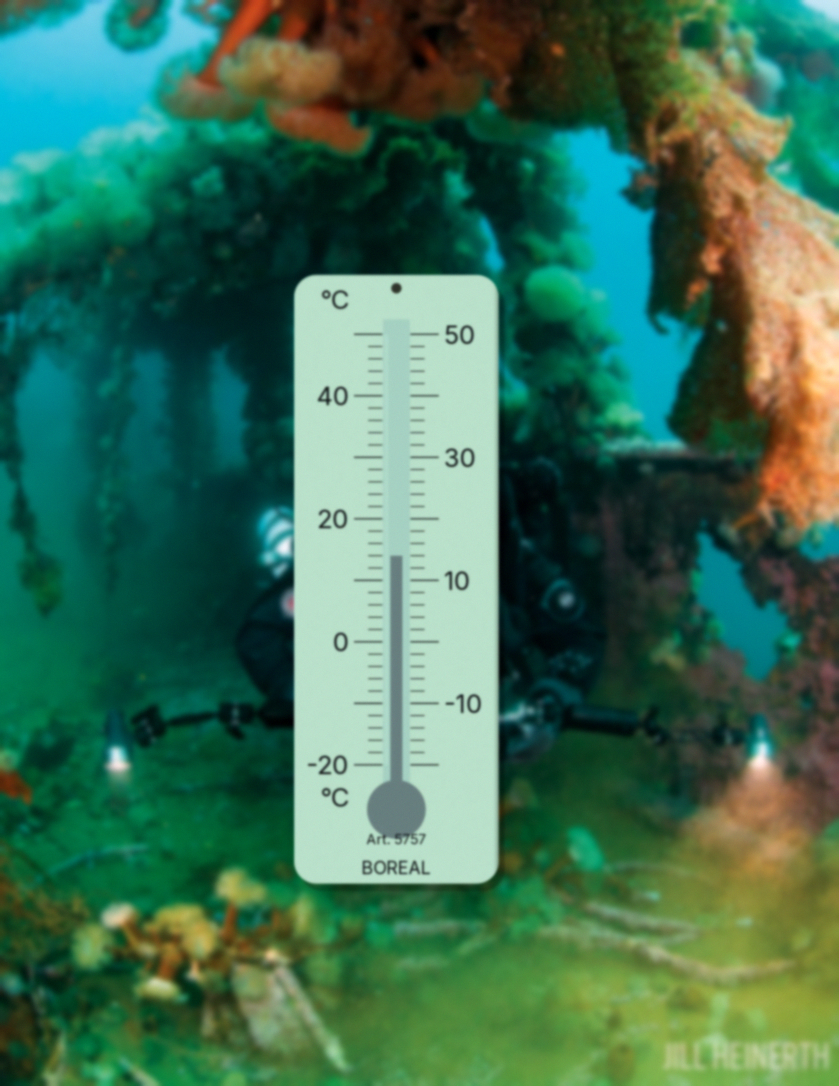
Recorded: 14 °C
